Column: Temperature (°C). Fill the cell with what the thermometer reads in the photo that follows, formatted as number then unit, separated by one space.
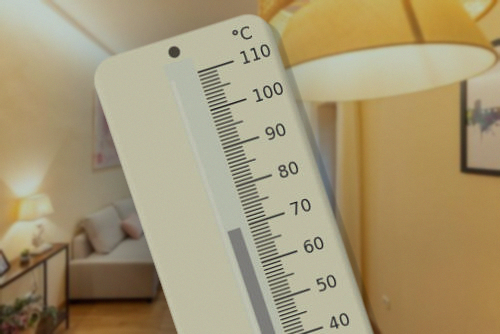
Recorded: 70 °C
